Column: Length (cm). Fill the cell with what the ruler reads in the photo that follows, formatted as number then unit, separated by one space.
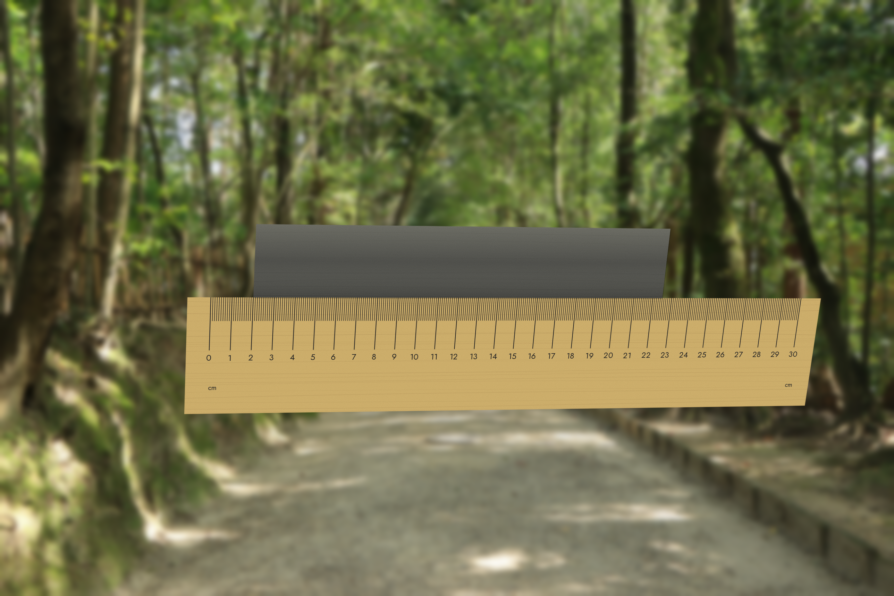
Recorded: 20.5 cm
